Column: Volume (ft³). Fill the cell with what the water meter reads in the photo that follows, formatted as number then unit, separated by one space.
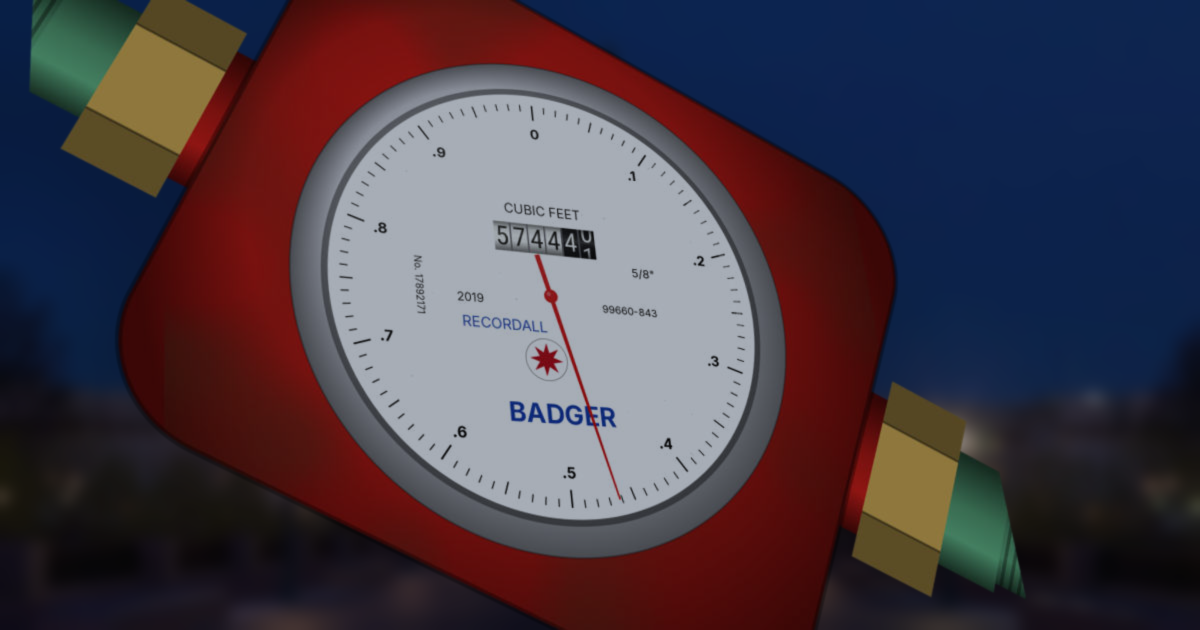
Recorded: 574440.46 ft³
